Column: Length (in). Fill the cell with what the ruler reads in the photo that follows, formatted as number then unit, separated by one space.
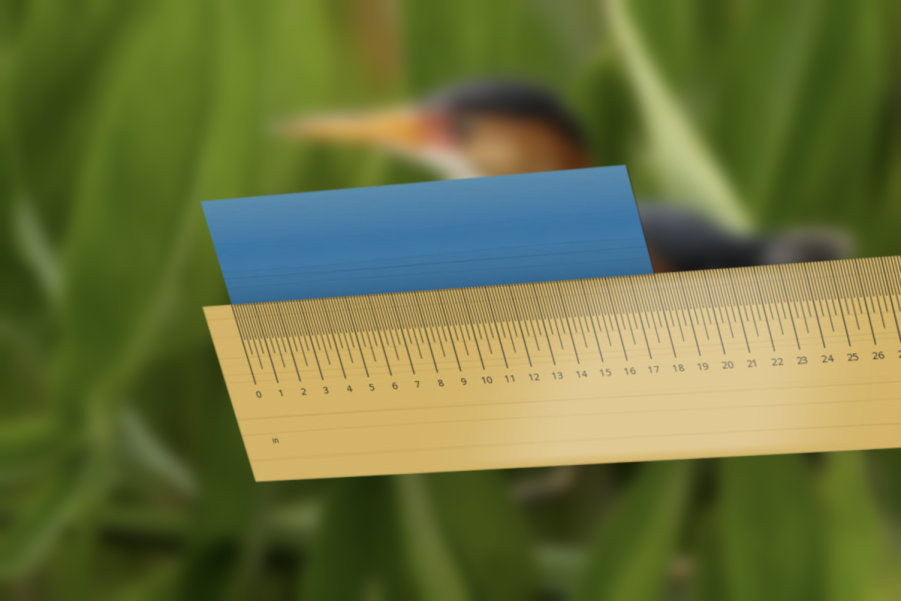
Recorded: 18 in
